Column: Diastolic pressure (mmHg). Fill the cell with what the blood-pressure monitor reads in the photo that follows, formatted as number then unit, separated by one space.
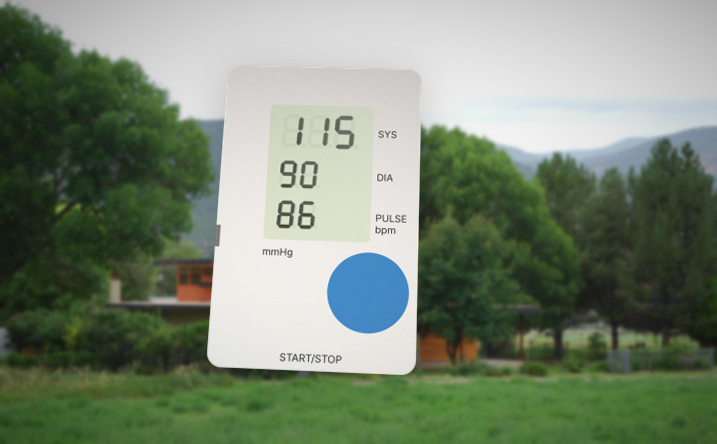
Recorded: 90 mmHg
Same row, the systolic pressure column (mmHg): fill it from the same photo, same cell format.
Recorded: 115 mmHg
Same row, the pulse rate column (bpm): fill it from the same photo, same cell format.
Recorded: 86 bpm
